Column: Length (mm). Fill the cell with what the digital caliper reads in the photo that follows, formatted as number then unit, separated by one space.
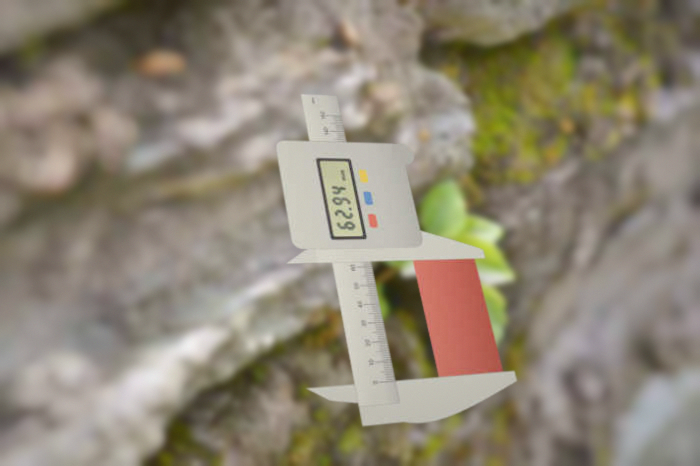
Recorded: 62.94 mm
